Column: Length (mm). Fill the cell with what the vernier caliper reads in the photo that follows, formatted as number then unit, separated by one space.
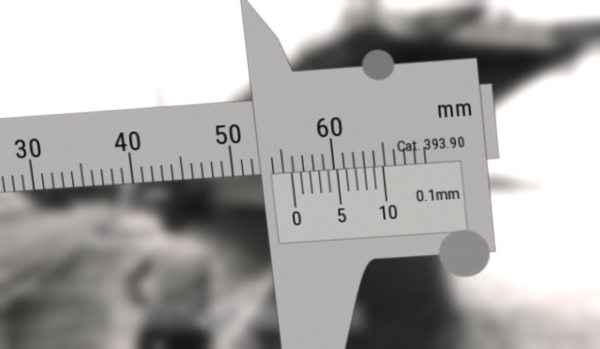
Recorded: 55.8 mm
